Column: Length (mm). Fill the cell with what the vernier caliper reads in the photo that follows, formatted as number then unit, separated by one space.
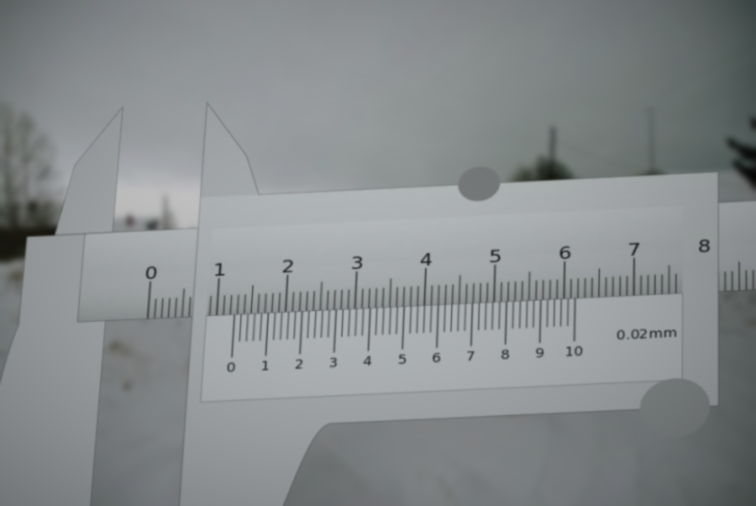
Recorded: 12.6 mm
